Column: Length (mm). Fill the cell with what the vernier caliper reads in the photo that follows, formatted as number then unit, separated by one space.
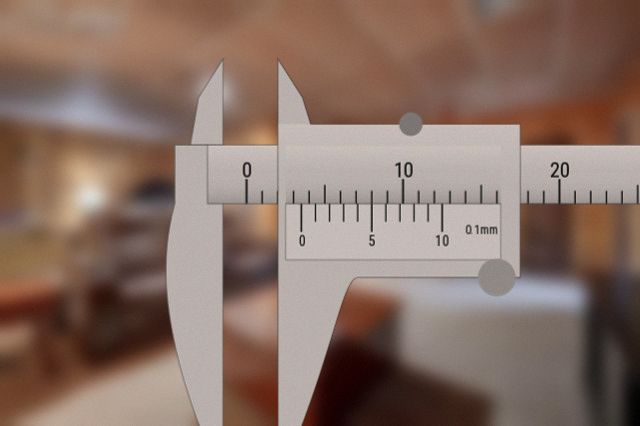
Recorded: 3.5 mm
